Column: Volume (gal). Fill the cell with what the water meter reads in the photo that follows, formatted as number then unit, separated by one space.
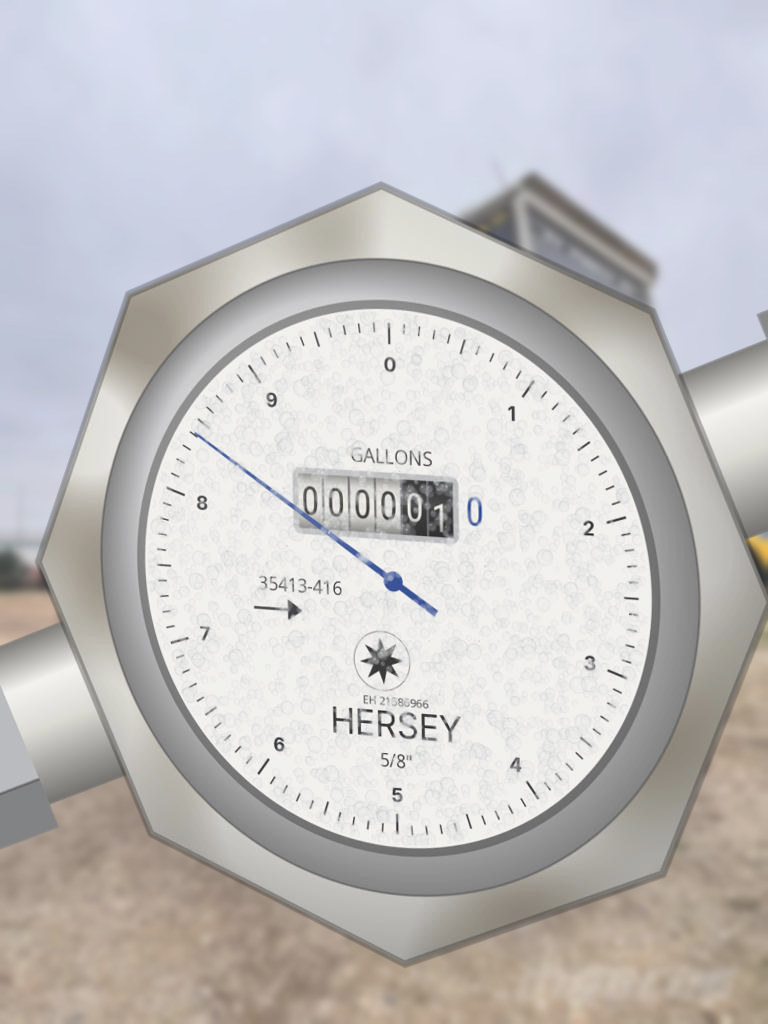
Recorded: 8.4 gal
